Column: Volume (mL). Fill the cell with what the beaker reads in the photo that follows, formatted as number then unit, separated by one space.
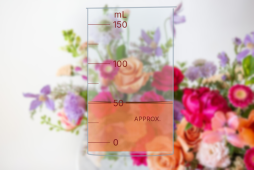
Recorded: 50 mL
